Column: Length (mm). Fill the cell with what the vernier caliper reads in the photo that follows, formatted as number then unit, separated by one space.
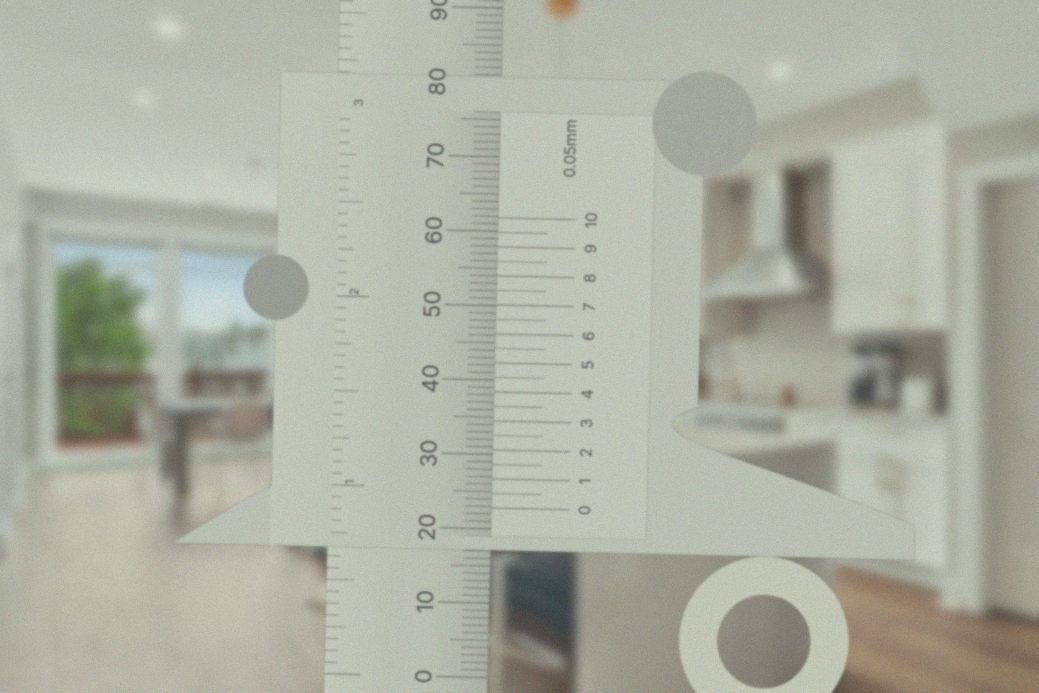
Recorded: 22.8 mm
